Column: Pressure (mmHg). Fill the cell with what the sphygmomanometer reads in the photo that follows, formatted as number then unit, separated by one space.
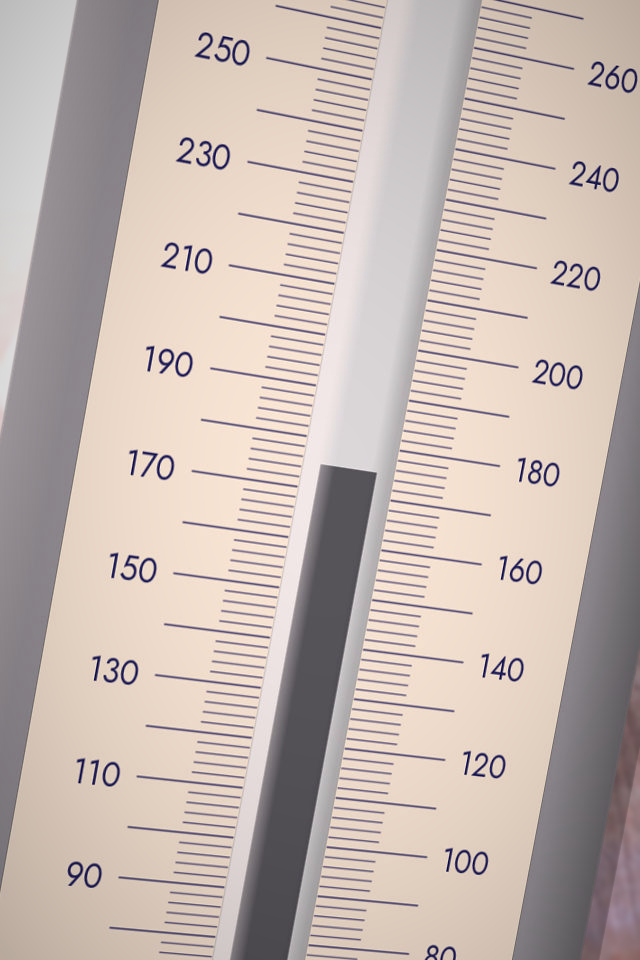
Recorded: 175 mmHg
